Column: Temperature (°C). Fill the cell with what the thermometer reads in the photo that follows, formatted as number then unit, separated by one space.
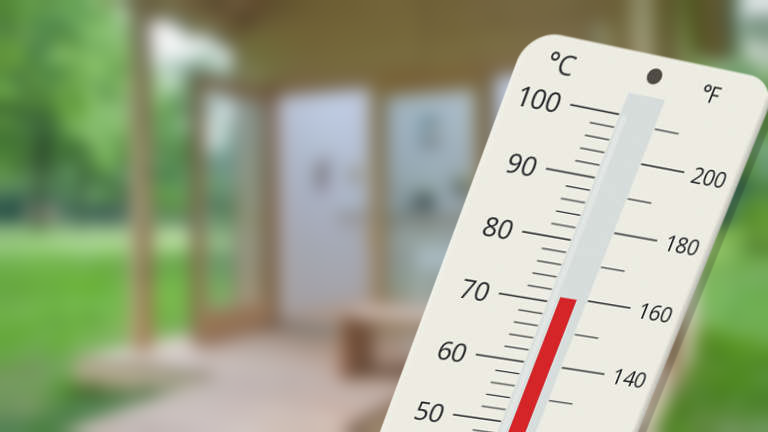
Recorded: 71 °C
